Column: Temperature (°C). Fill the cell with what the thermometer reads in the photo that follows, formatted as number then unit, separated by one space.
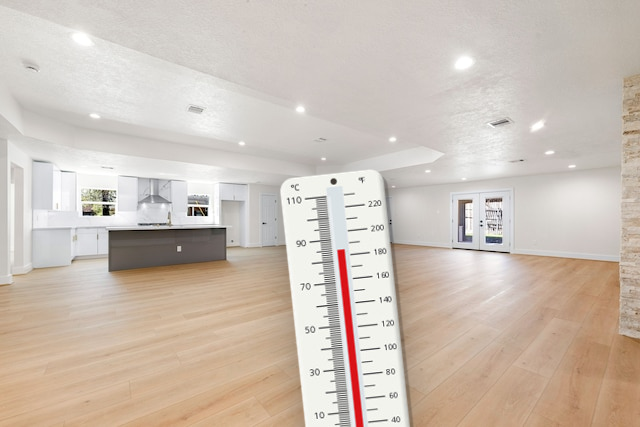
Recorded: 85 °C
